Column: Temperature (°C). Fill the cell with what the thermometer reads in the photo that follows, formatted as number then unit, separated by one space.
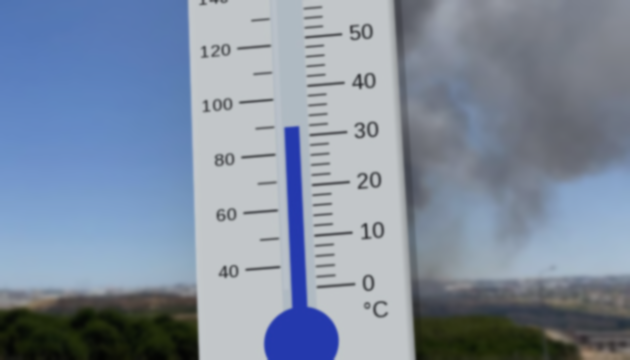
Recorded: 32 °C
